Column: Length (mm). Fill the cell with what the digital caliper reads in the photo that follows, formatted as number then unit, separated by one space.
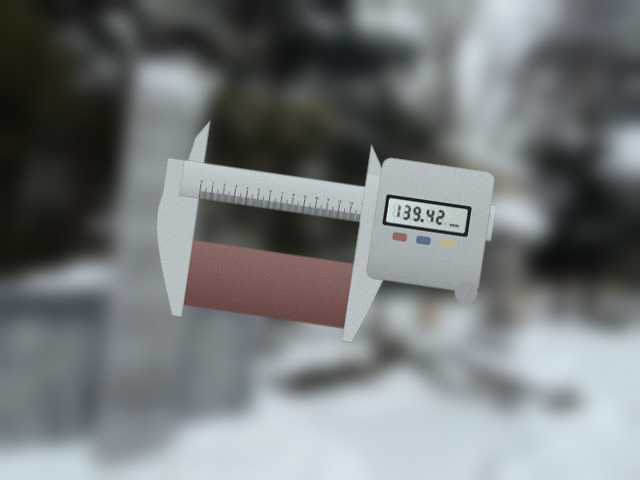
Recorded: 139.42 mm
